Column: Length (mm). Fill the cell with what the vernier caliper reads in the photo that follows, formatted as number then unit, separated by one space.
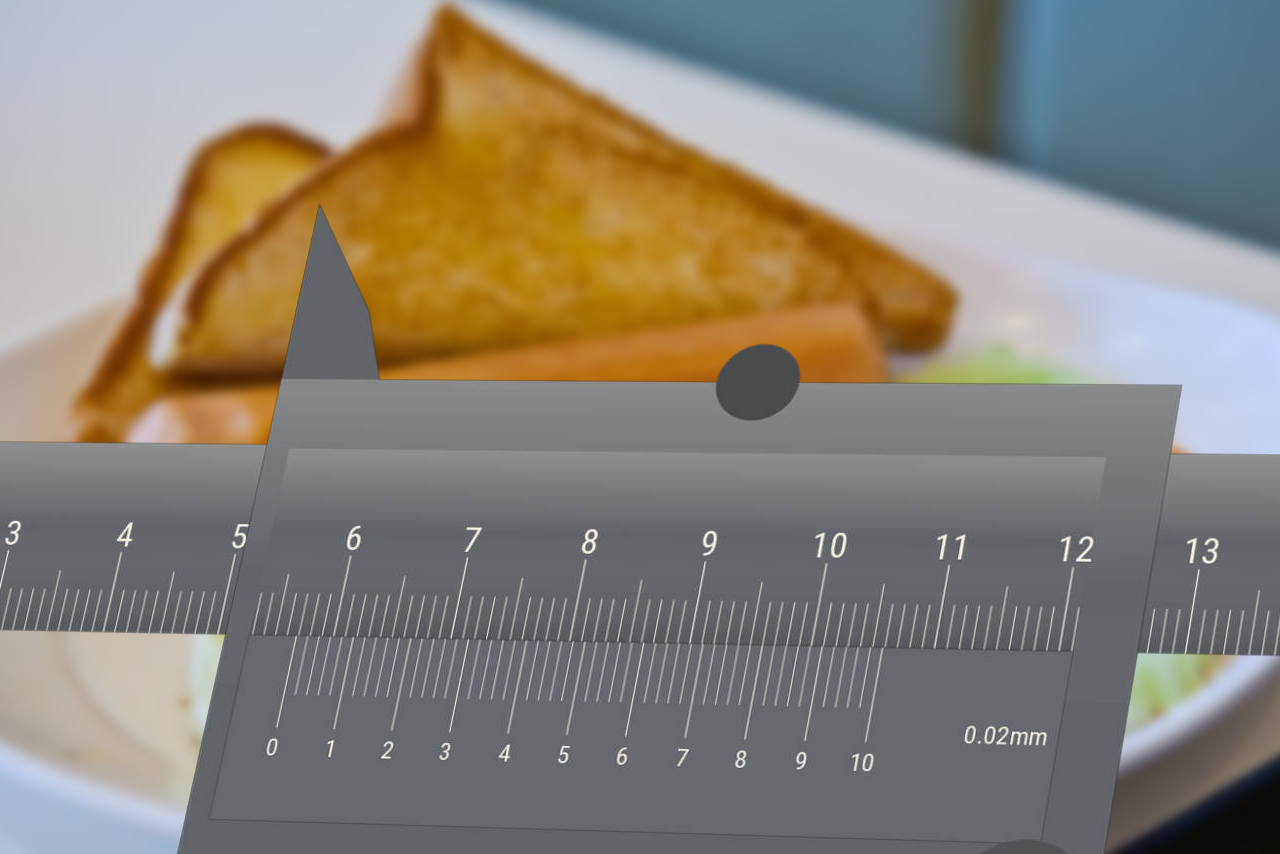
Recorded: 56.8 mm
